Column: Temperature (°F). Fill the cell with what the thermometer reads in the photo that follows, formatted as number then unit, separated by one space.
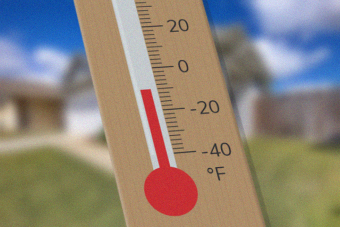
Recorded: -10 °F
